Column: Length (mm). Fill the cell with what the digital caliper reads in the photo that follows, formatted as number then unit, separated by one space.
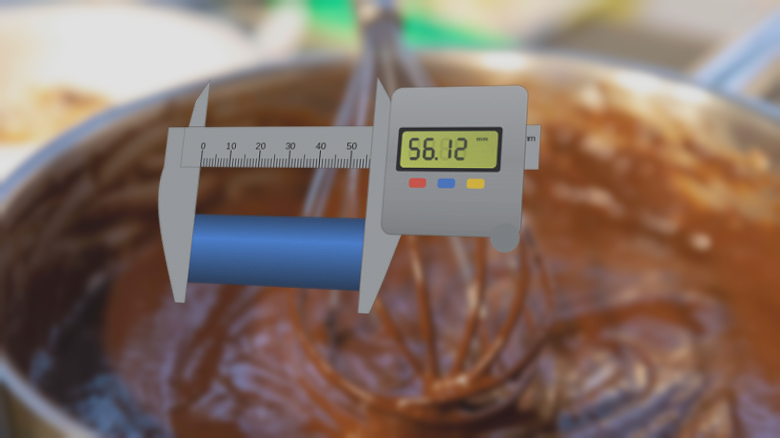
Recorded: 56.12 mm
